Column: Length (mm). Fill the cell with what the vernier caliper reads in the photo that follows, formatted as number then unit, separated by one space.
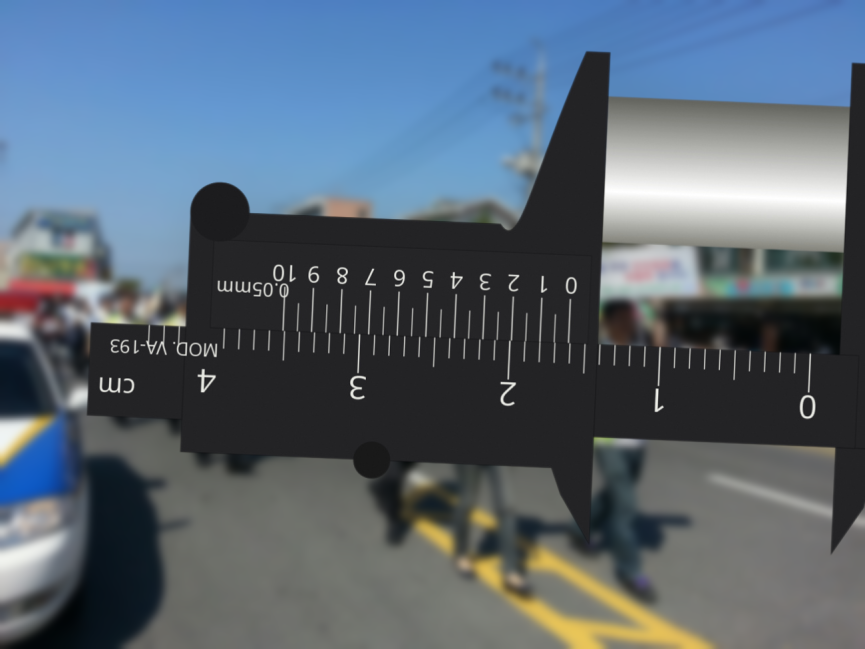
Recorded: 16.1 mm
